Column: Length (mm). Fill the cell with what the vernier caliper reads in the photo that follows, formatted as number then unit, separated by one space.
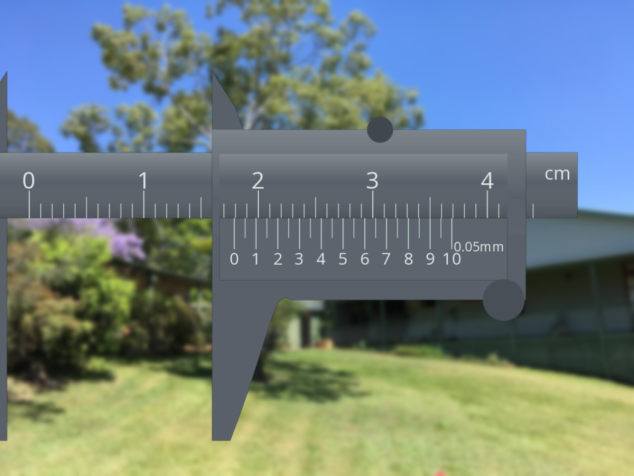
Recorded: 17.9 mm
